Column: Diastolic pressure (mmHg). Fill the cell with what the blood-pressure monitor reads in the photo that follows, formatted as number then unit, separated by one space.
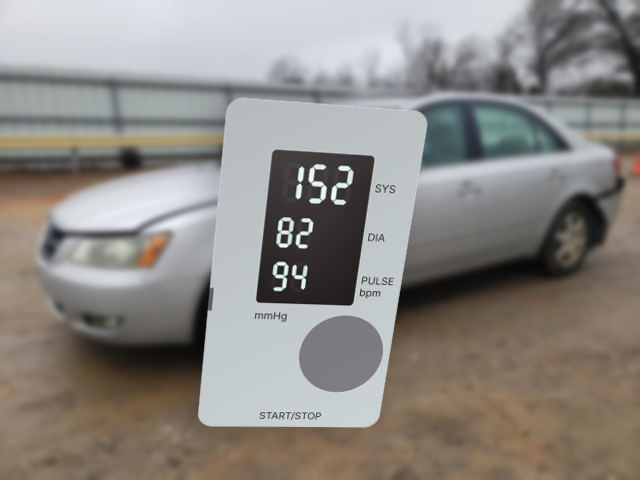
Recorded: 82 mmHg
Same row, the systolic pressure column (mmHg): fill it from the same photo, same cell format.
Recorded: 152 mmHg
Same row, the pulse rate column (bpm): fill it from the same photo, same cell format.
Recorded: 94 bpm
